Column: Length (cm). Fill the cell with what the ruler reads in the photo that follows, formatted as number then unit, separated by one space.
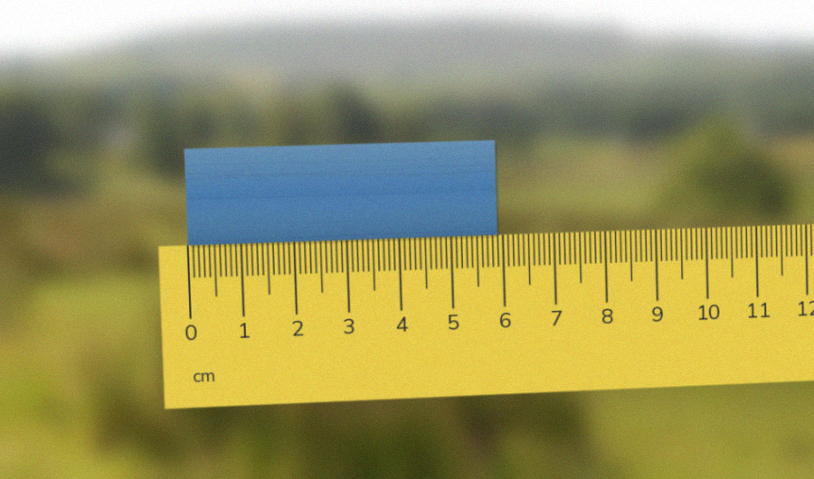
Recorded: 5.9 cm
